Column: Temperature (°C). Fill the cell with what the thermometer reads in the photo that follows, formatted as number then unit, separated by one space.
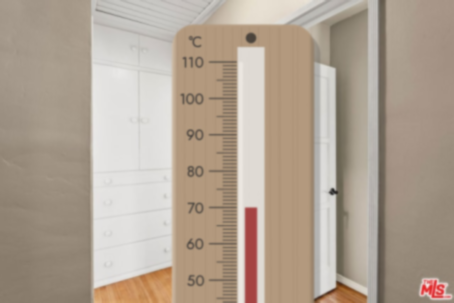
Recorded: 70 °C
